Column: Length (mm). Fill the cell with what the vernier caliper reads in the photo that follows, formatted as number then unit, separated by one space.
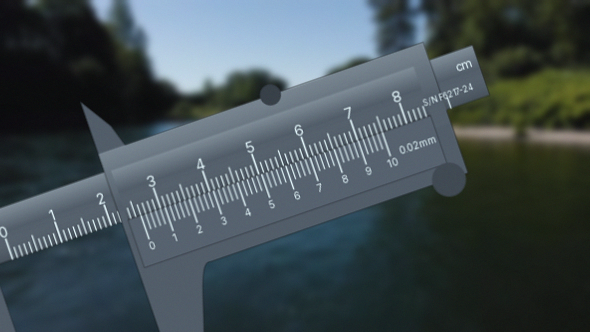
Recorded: 26.0 mm
